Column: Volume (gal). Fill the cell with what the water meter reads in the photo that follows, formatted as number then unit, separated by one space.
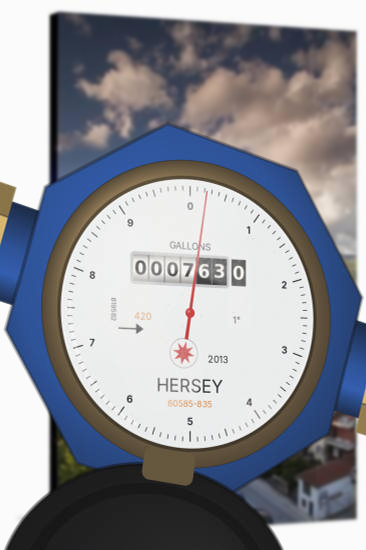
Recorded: 7630.2 gal
